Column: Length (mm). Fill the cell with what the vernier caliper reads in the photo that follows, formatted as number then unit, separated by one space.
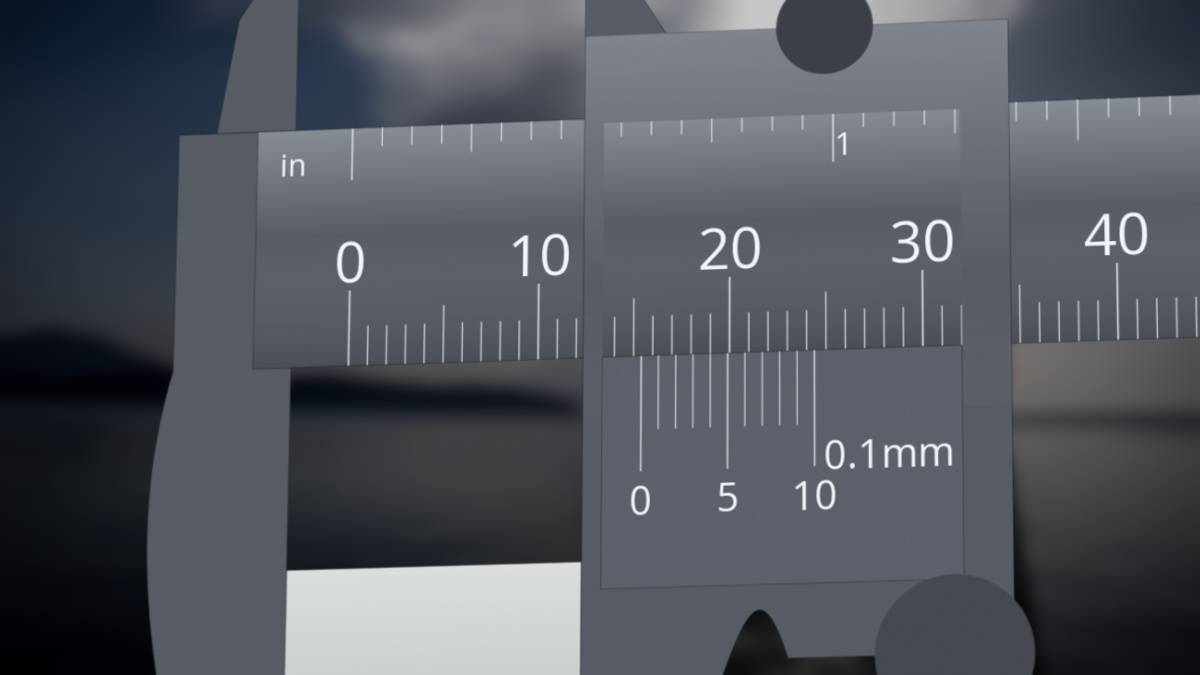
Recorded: 15.4 mm
